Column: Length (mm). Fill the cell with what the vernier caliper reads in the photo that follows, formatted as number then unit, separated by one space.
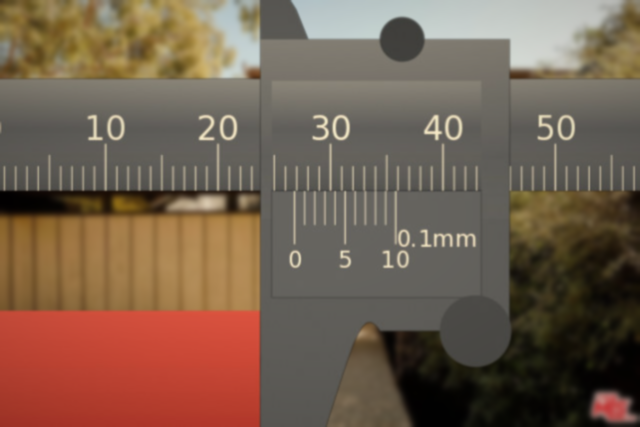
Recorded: 26.8 mm
